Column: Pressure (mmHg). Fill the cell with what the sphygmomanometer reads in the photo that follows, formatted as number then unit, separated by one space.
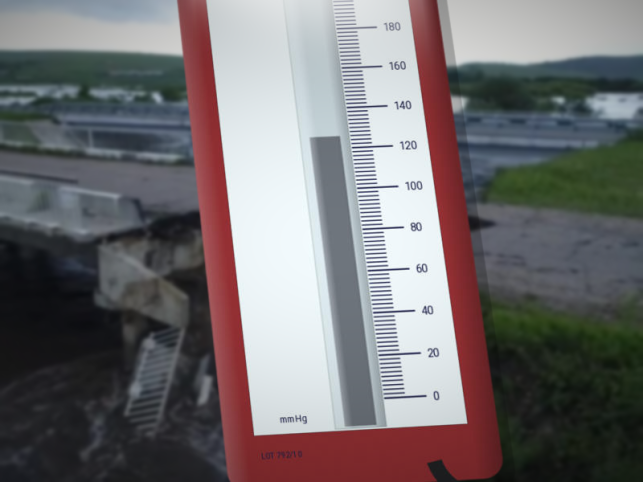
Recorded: 126 mmHg
